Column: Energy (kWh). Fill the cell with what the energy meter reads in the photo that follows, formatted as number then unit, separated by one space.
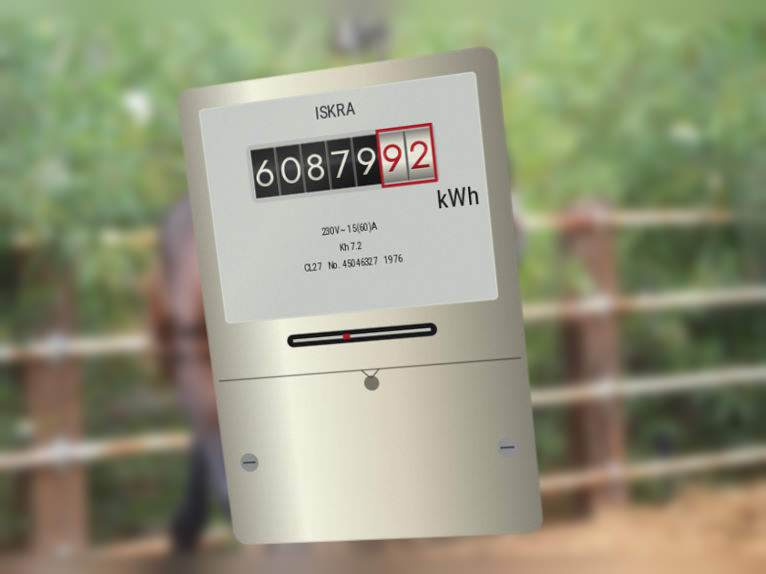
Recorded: 60879.92 kWh
